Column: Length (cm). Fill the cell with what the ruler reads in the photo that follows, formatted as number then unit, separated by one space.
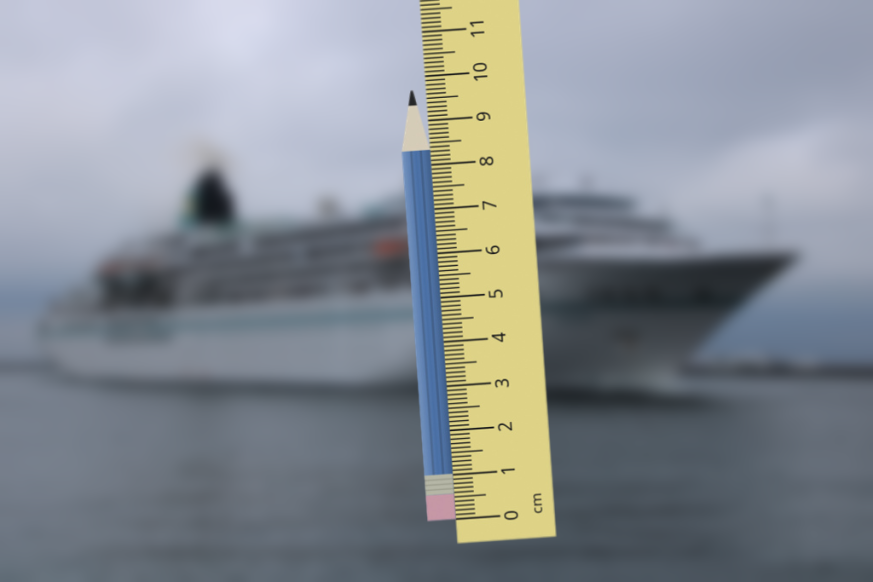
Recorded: 9.7 cm
